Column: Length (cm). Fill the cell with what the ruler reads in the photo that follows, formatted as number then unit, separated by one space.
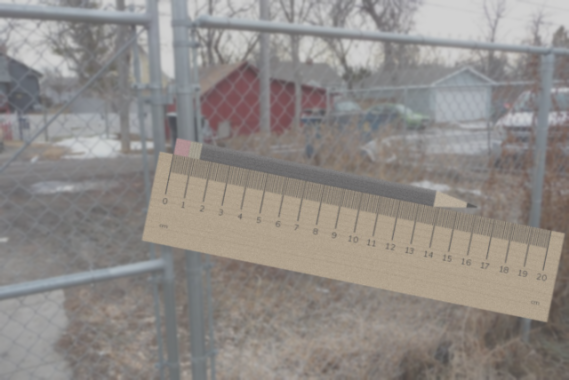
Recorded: 16 cm
